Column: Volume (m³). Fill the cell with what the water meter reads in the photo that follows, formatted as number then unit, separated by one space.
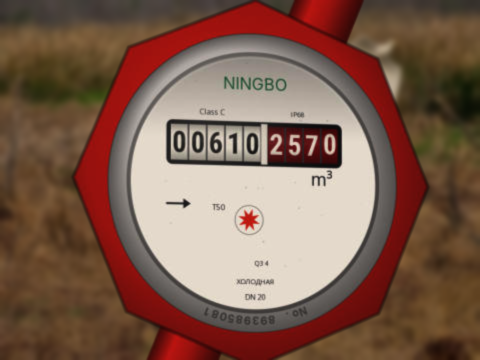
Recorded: 610.2570 m³
